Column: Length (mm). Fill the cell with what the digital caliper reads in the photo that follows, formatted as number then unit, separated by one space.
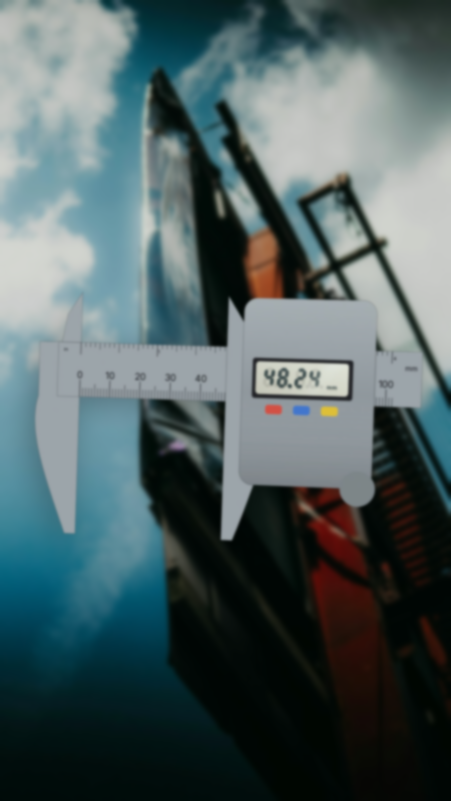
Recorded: 48.24 mm
